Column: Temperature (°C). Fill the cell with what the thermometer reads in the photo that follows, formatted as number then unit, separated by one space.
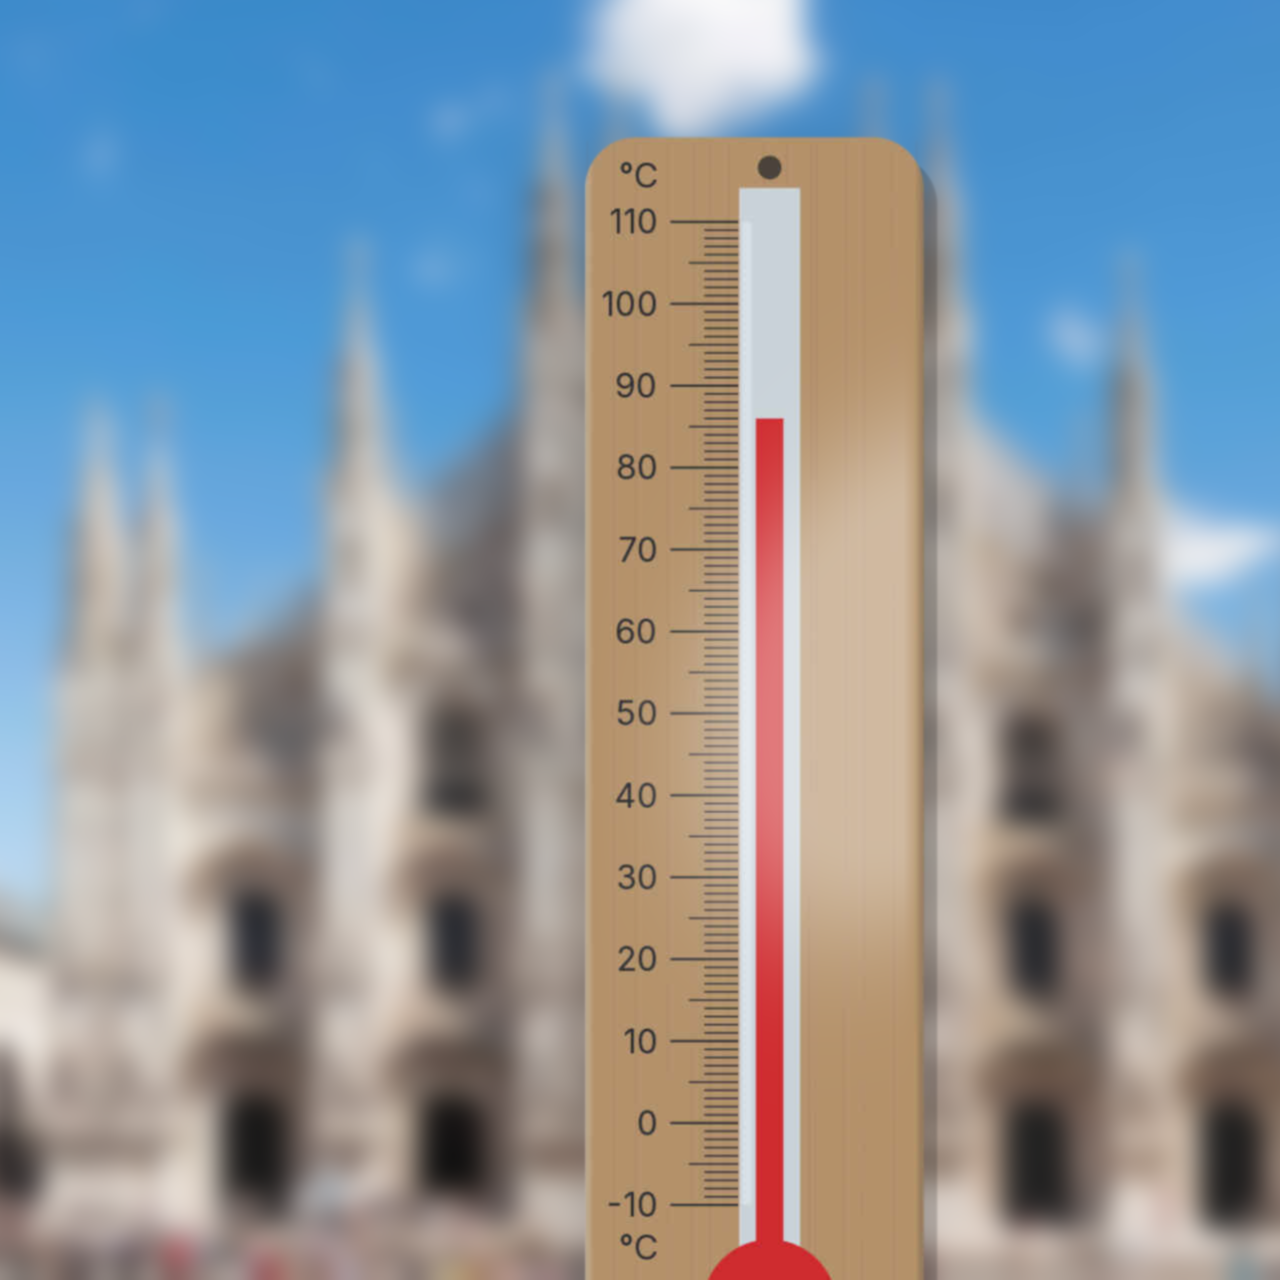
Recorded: 86 °C
